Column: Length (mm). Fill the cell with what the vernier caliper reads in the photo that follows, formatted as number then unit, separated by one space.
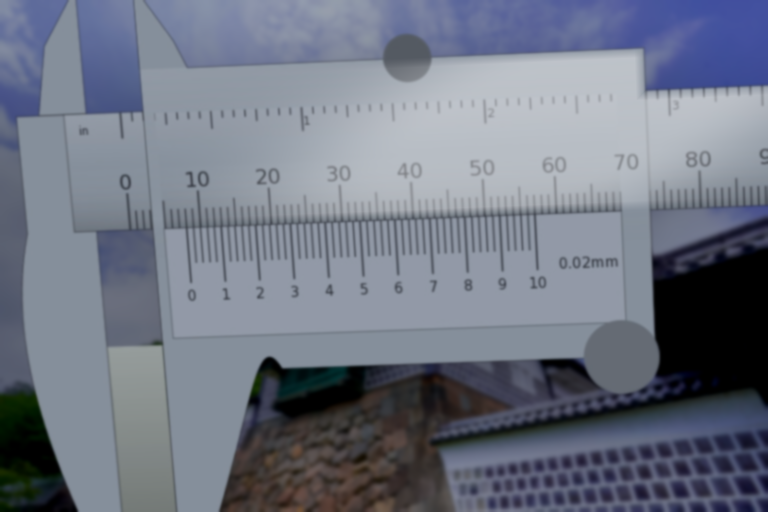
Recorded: 8.0 mm
